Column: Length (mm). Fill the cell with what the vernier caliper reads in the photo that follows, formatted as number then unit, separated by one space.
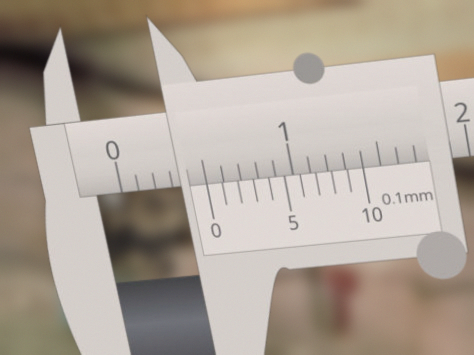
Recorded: 5.0 mm
